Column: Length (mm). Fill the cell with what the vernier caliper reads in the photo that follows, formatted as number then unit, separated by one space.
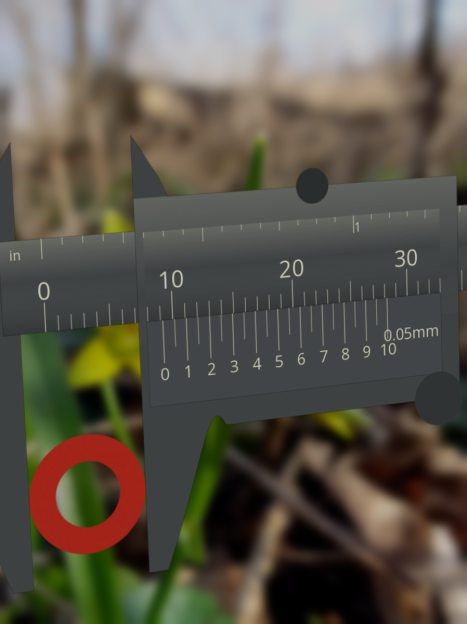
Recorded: 9.2 mm
